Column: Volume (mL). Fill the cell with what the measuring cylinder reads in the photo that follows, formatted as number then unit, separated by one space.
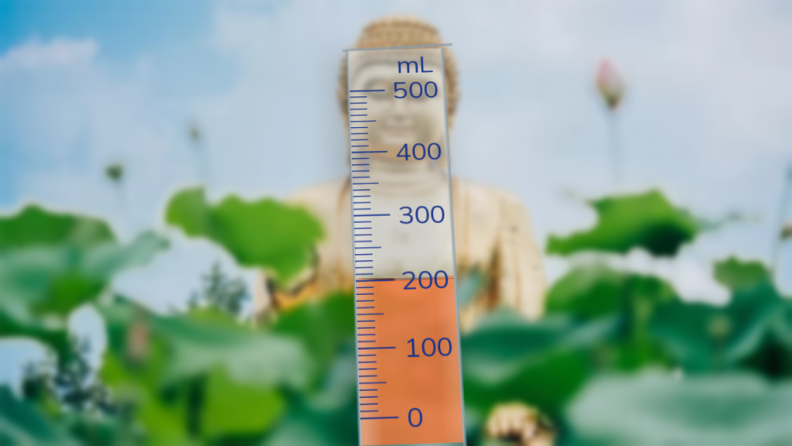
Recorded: 200 mL
